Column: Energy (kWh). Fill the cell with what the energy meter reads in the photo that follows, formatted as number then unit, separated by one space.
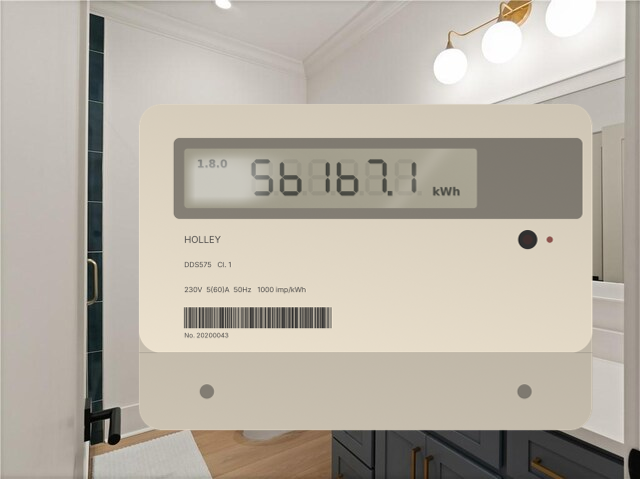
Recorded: 56167.1 kWh
